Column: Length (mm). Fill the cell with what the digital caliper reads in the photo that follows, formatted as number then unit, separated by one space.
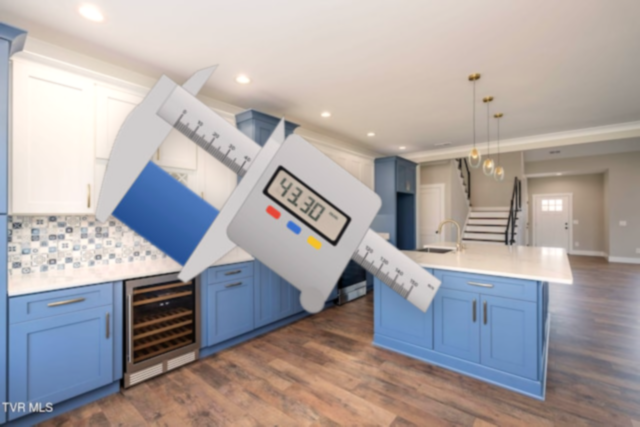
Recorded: 43.30 mm
